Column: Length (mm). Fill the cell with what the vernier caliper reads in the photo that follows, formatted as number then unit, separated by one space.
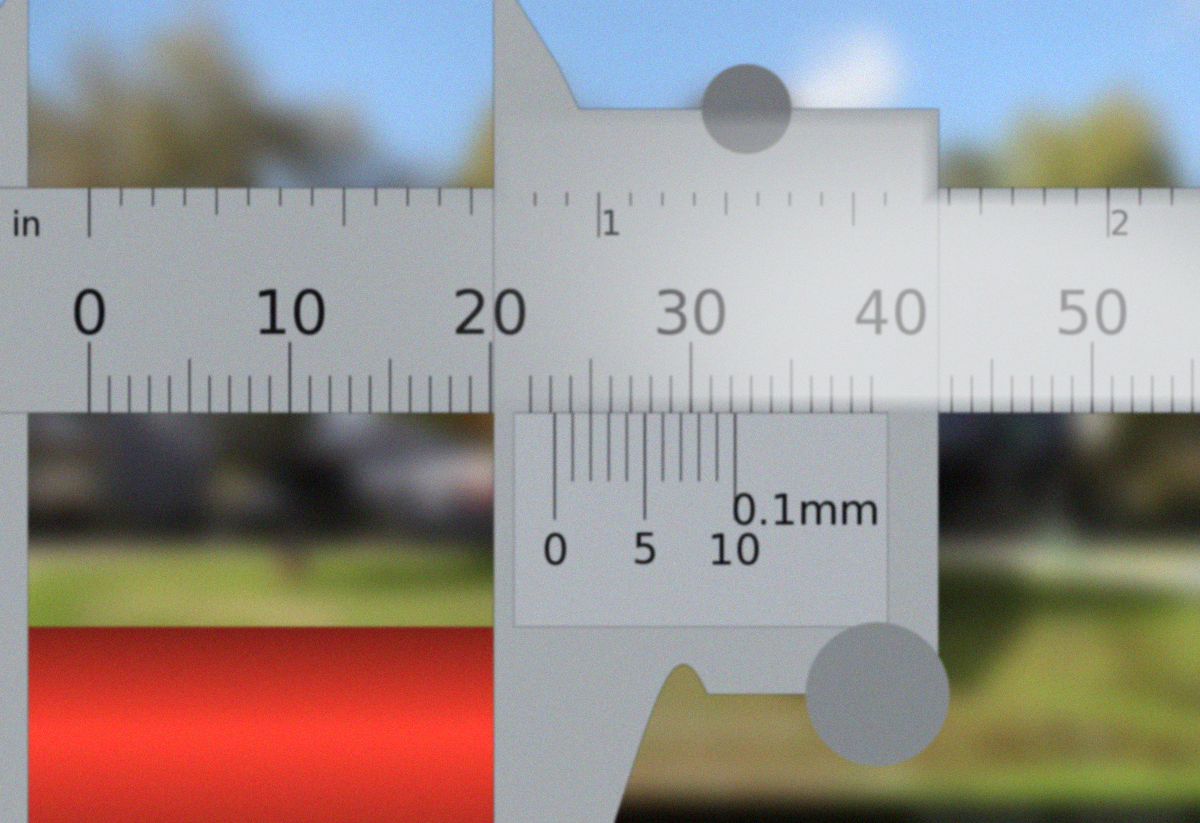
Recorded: 23.2 mm
